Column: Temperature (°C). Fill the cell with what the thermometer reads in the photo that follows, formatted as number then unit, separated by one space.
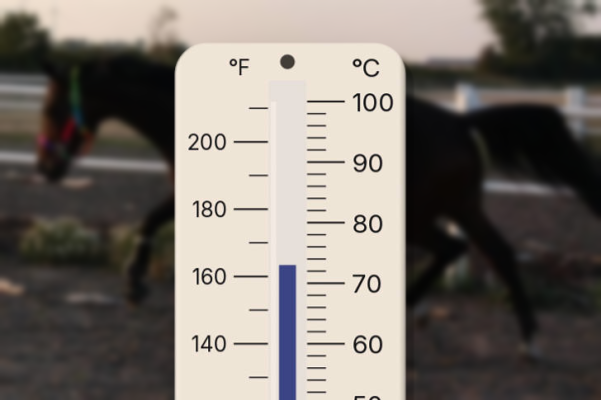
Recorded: 73 °C
